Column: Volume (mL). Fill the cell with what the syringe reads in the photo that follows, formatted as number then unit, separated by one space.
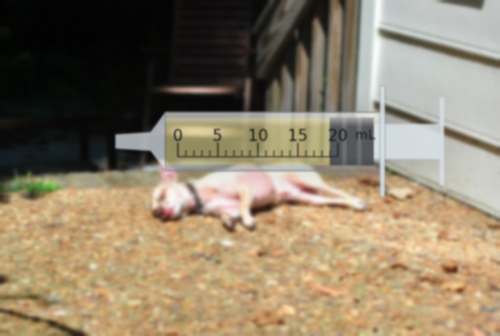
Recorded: 19 mL
